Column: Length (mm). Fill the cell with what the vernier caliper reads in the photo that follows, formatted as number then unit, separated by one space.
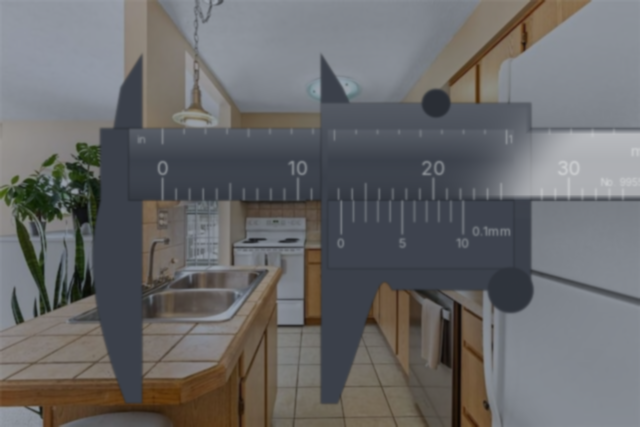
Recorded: 13.2 mm
